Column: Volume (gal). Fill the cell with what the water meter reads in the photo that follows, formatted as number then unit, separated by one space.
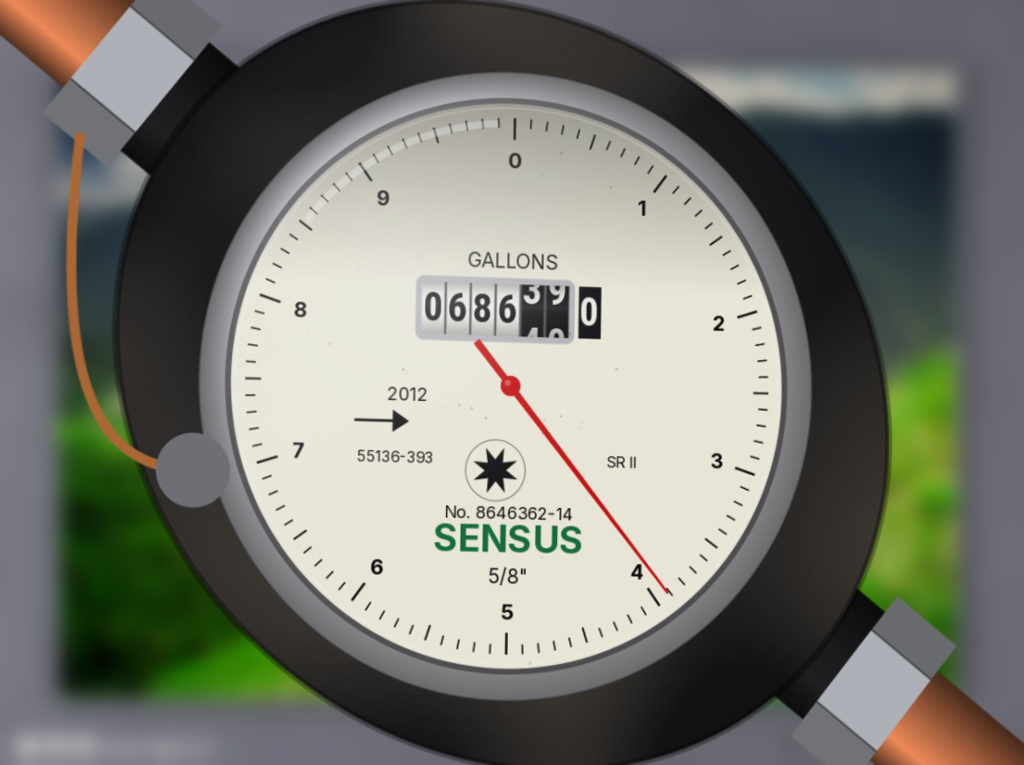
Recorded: 686393.9 gal
